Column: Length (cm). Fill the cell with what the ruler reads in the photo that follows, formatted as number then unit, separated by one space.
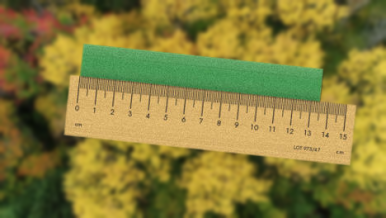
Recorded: 13.5 cm
